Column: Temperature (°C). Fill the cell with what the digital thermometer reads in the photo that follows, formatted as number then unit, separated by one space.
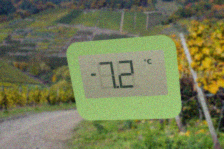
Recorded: -7.2 °C
